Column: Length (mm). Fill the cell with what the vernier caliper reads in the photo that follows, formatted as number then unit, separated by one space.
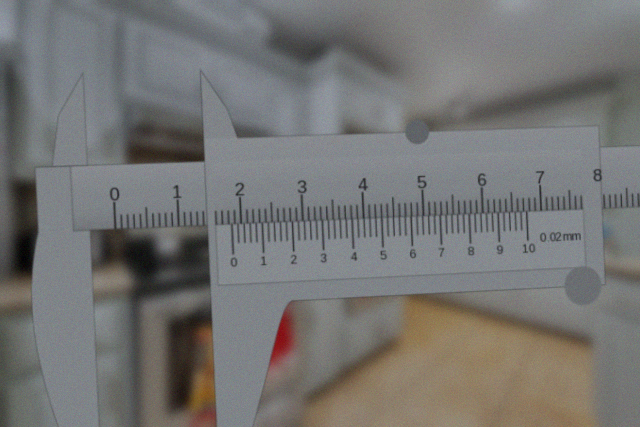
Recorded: 18.5 mm
